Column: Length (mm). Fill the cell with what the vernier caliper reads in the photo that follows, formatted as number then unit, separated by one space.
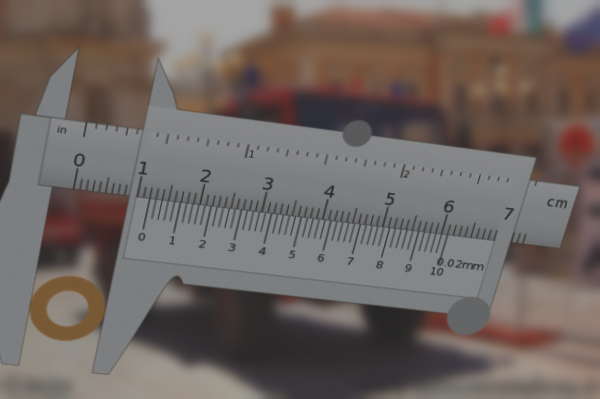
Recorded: 12.0 mm
